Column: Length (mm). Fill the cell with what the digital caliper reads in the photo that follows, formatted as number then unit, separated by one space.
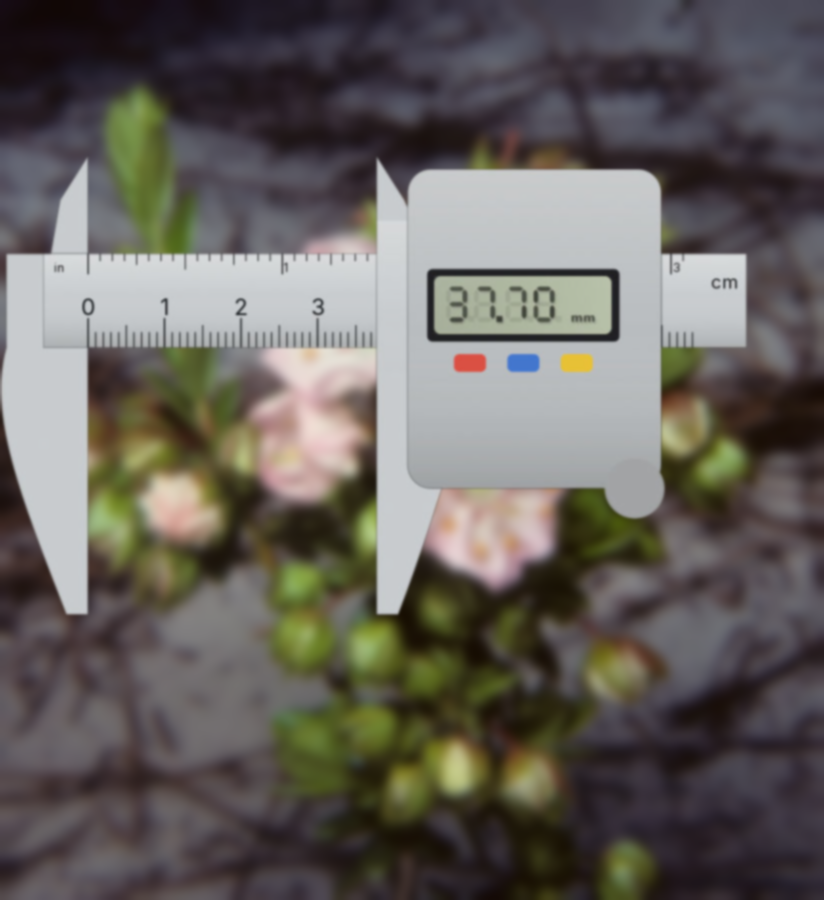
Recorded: 37.70 mm
